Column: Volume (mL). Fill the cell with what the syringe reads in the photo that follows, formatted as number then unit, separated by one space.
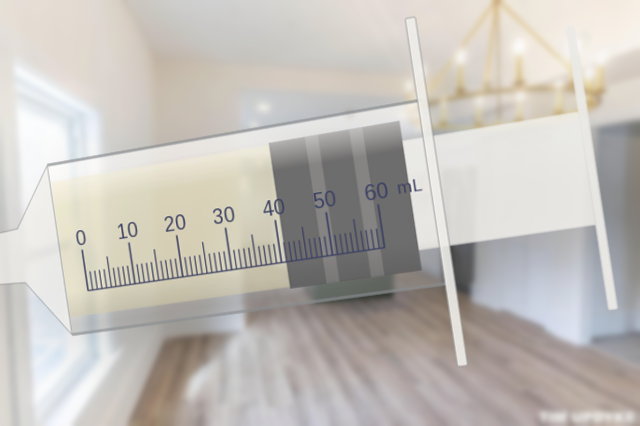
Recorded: 41 mL
